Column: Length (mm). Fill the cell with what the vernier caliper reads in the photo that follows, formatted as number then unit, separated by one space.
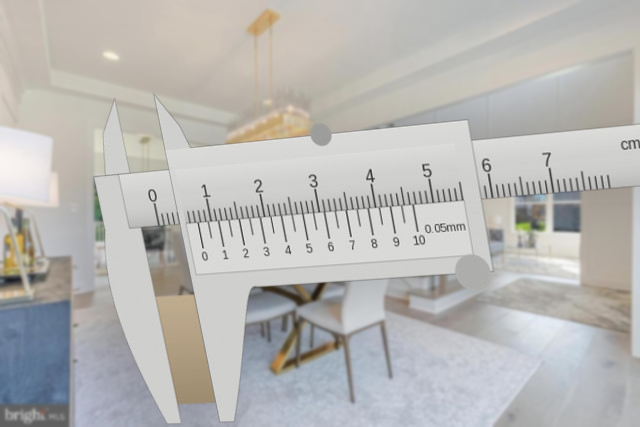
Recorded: 7.5 mm
